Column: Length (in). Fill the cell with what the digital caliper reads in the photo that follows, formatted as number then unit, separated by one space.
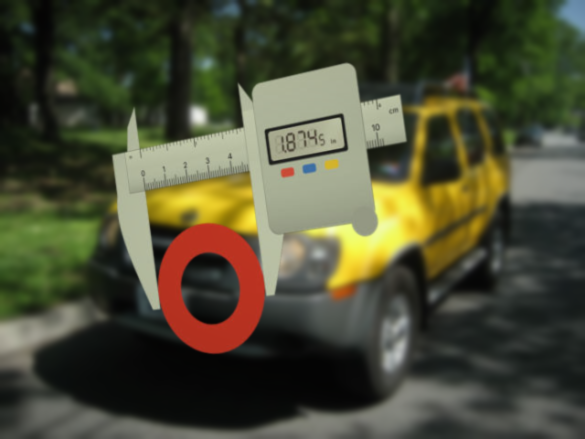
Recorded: 1.8745 in
